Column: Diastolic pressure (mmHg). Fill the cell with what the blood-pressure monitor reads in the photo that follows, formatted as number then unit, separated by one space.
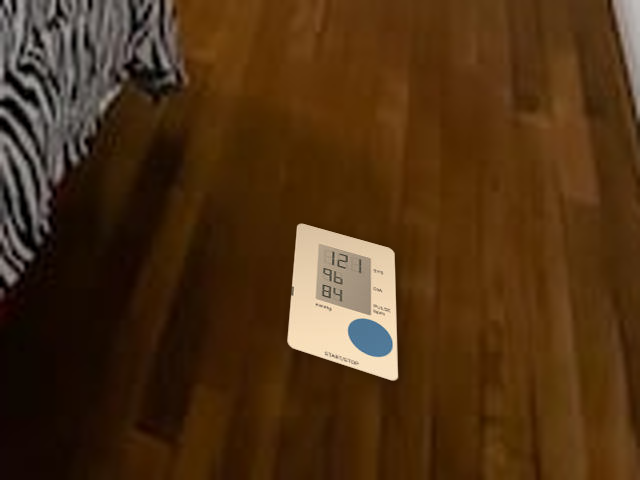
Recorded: 96 mmHg
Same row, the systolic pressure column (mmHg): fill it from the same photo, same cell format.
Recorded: 121 mmHg
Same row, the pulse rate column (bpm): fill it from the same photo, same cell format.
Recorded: 84 bpm
